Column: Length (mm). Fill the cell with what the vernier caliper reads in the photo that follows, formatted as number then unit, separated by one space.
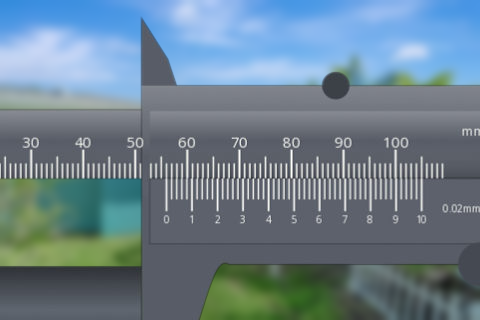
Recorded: 56.0 mm
